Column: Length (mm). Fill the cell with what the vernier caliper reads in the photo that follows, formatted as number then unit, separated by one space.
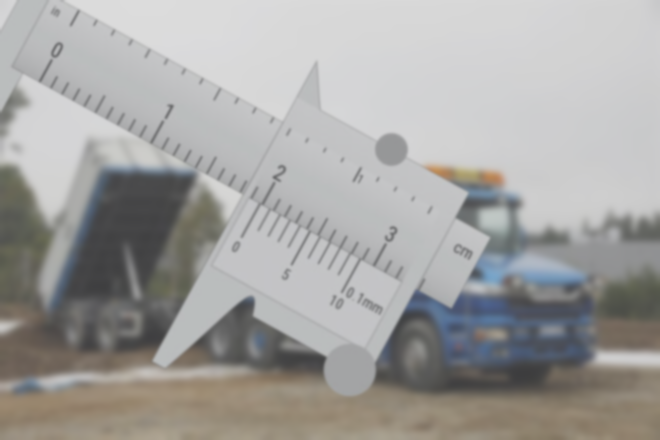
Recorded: 19.8 mm
